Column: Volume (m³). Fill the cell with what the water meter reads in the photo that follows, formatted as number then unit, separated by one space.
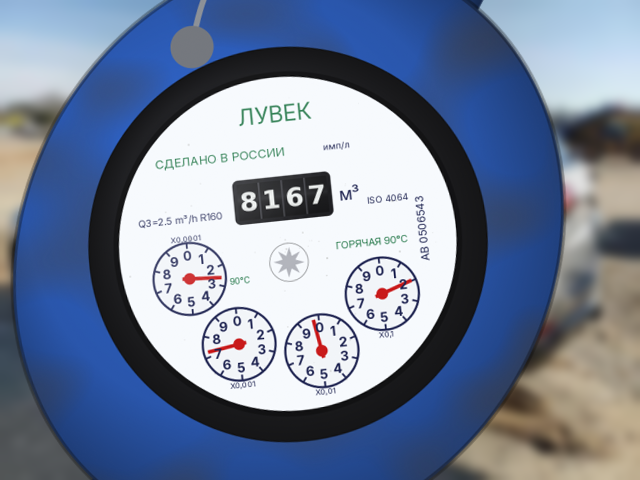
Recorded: 8167.1972 m³
